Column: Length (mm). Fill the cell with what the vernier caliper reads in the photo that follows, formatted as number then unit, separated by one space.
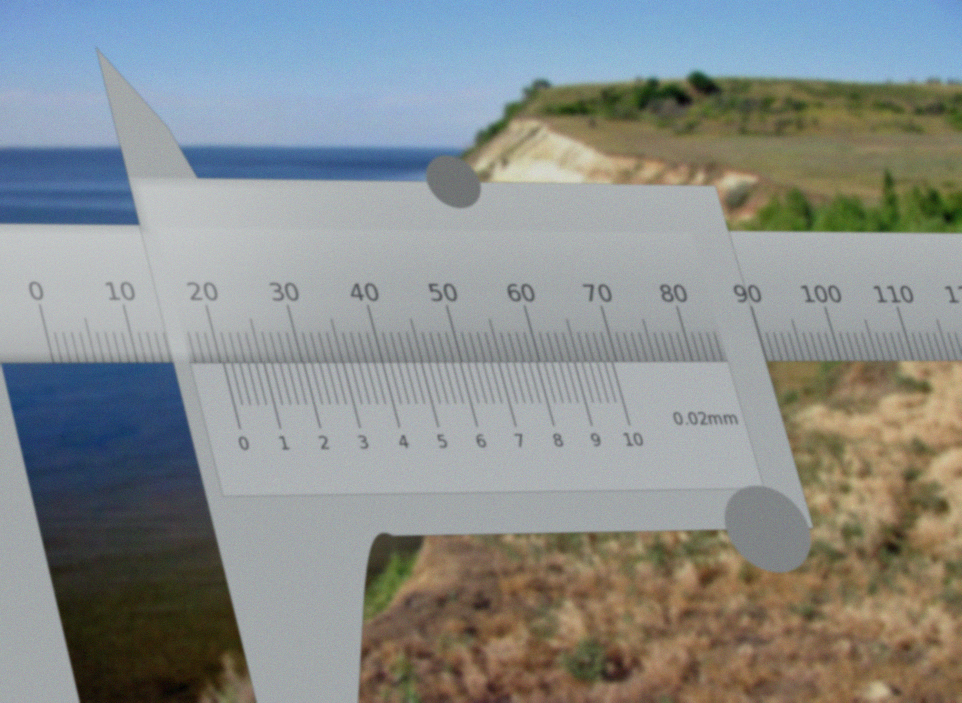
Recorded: 20.4 mm
